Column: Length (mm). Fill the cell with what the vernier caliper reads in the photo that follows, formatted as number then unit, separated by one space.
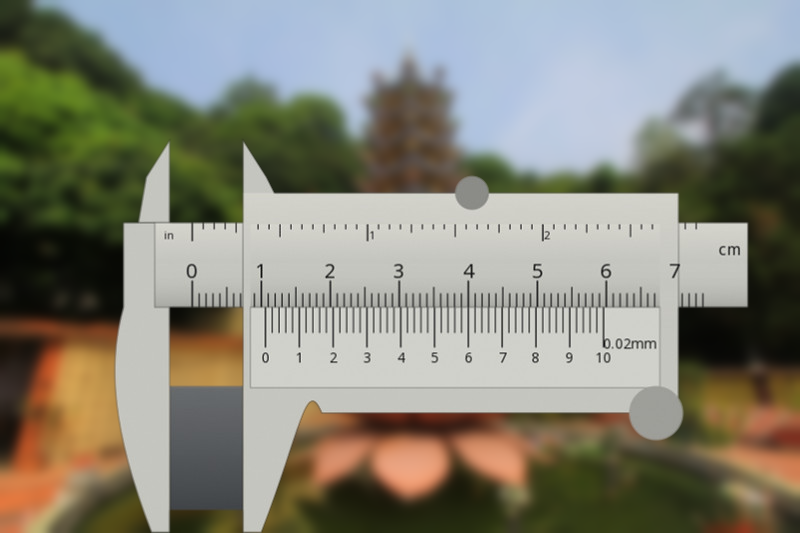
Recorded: 10.6 mm
